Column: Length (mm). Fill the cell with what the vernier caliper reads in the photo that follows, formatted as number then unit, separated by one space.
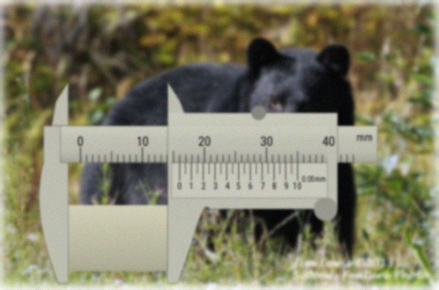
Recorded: 16.0 mm
